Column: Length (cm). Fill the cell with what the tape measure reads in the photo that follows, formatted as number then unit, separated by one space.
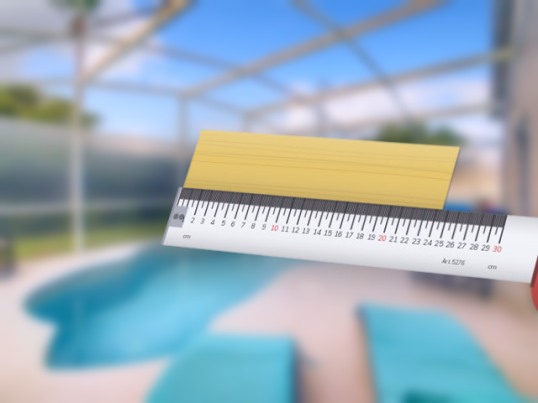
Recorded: 24.5 cm
